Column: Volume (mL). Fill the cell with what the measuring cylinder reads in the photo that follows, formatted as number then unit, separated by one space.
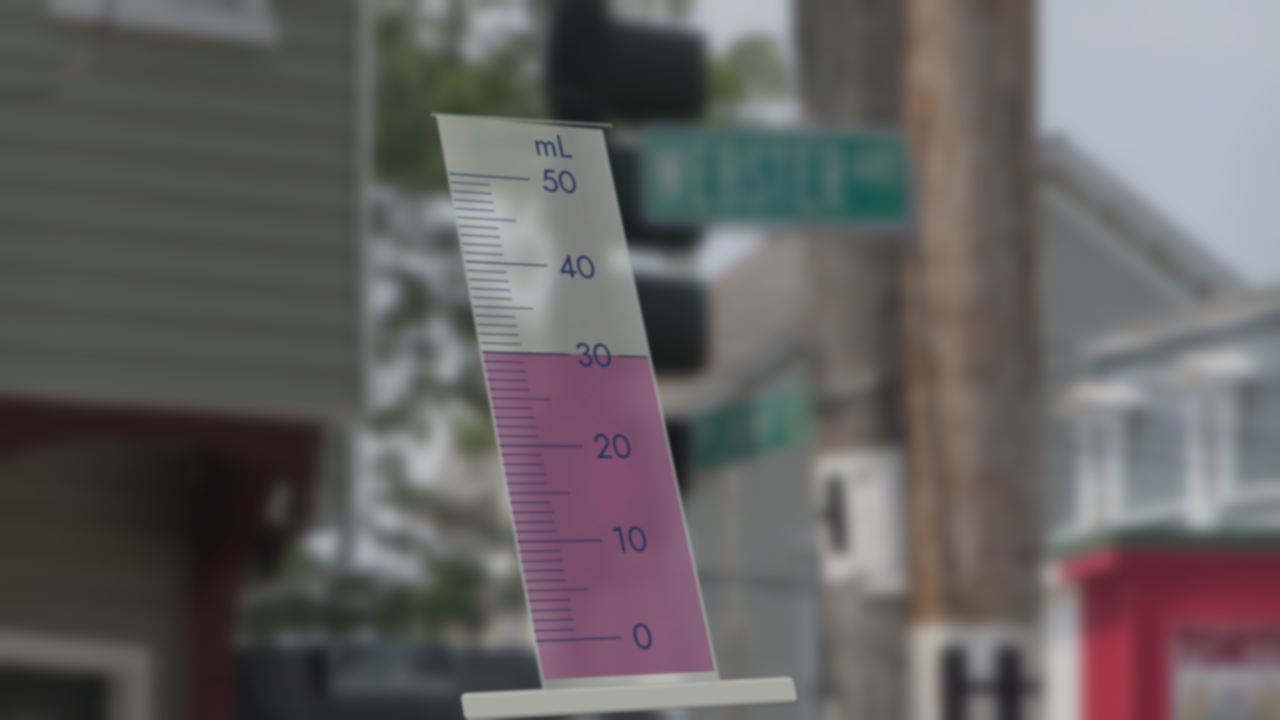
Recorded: 30 mL
